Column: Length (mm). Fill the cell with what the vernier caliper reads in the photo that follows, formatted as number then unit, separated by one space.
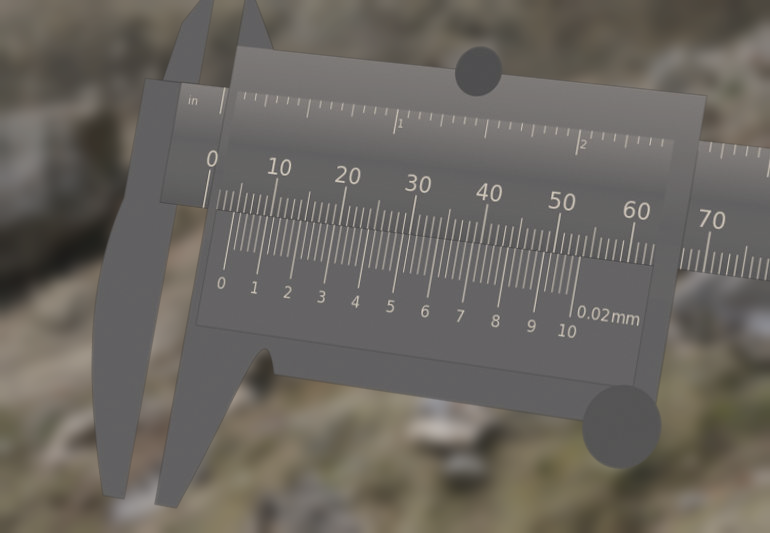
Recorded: 4.6 mm
